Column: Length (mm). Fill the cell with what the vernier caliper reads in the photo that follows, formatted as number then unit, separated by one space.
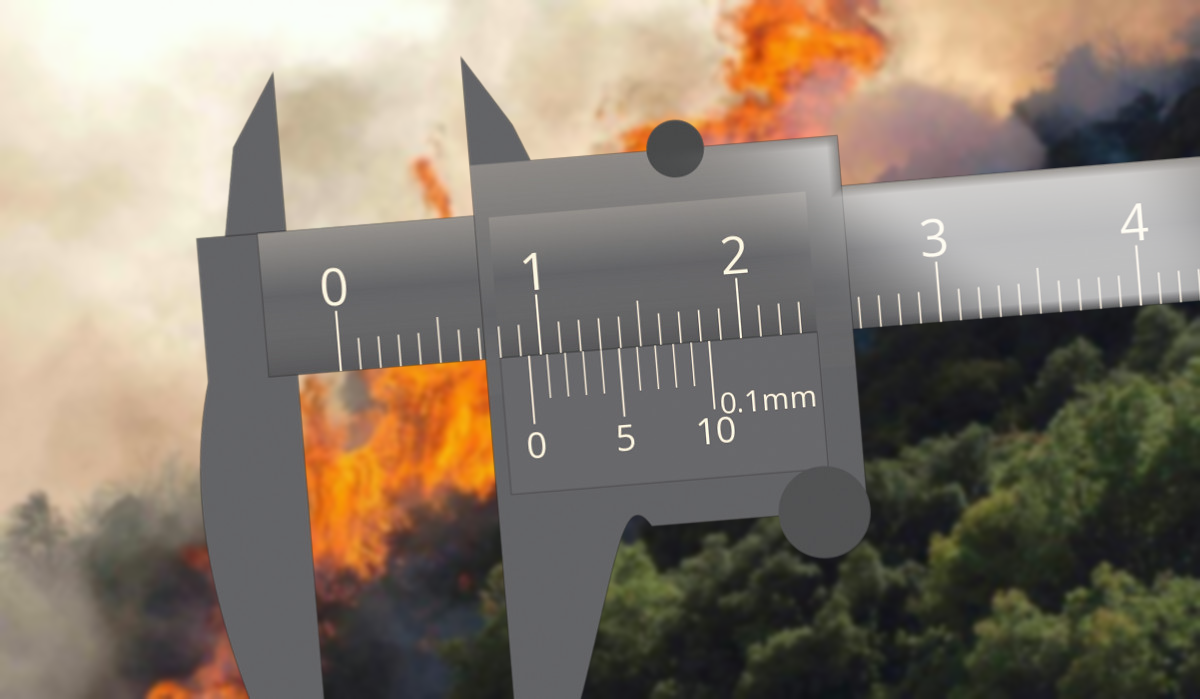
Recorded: 9.4 mm
